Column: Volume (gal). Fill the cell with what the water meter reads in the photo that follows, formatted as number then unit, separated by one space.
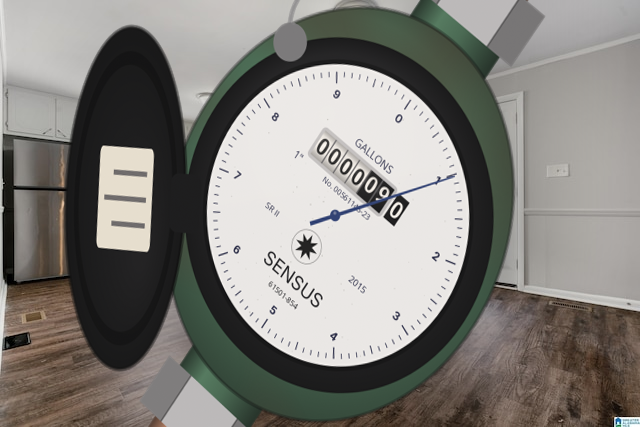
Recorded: 91.0 gal
